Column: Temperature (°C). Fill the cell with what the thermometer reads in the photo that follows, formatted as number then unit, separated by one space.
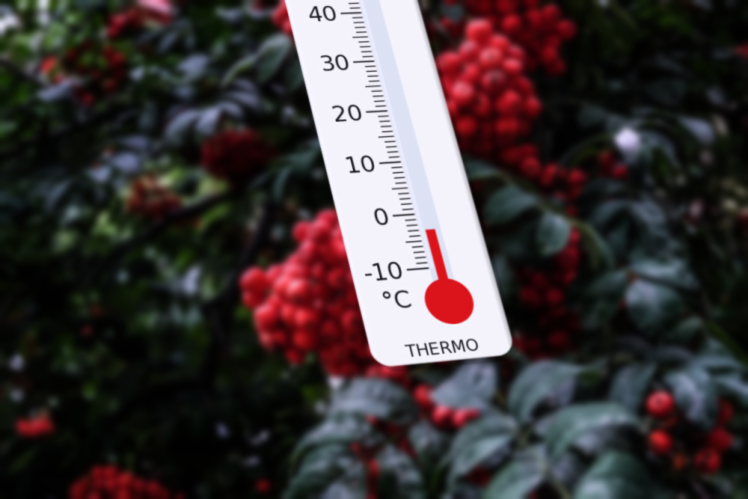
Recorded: -3 °C
